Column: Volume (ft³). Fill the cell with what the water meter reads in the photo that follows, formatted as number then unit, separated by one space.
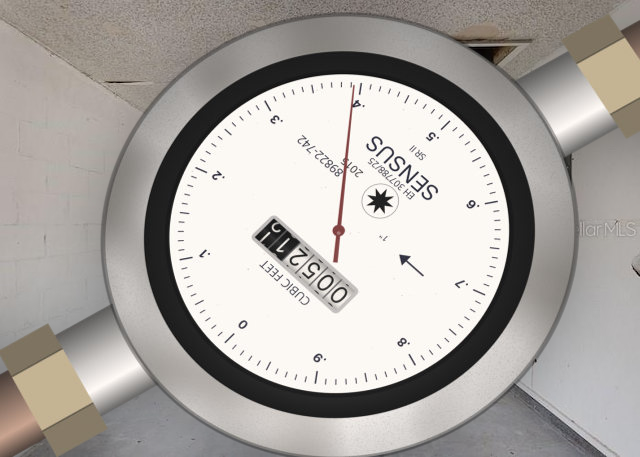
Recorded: 5211.39 ft³
